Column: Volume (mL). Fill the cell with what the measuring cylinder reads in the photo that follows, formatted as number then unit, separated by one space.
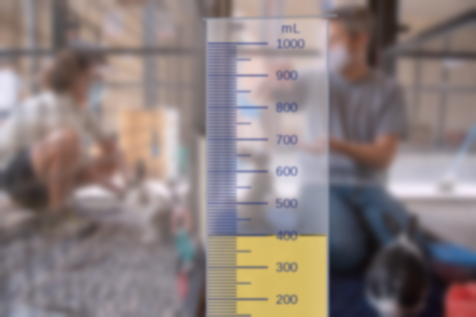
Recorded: 400 mL
